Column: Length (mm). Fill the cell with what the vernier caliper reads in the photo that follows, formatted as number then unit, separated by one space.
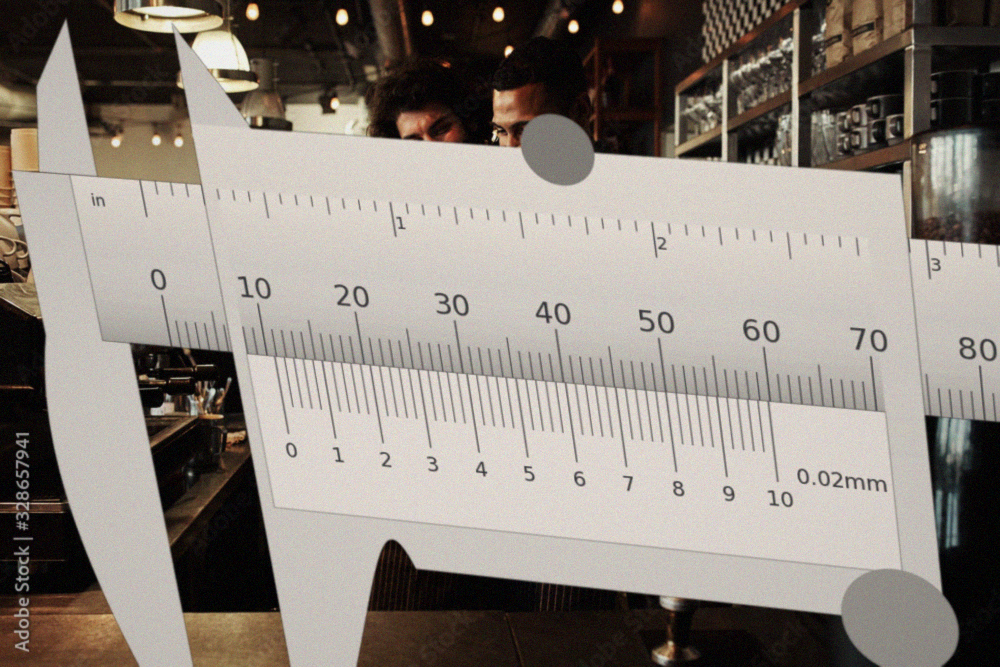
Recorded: 10.8 mm
